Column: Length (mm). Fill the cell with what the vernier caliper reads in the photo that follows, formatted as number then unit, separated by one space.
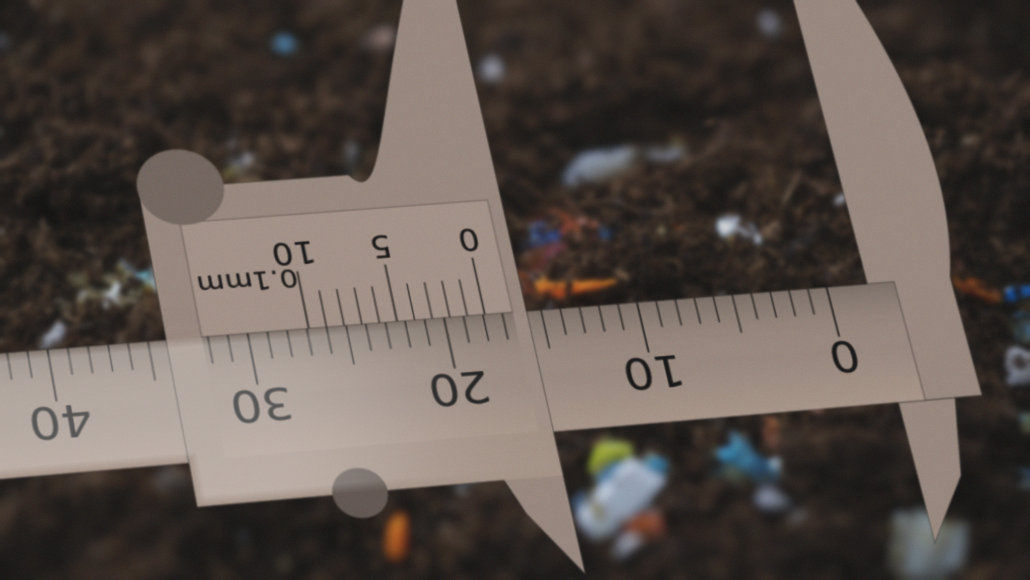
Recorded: 17.9 mm
